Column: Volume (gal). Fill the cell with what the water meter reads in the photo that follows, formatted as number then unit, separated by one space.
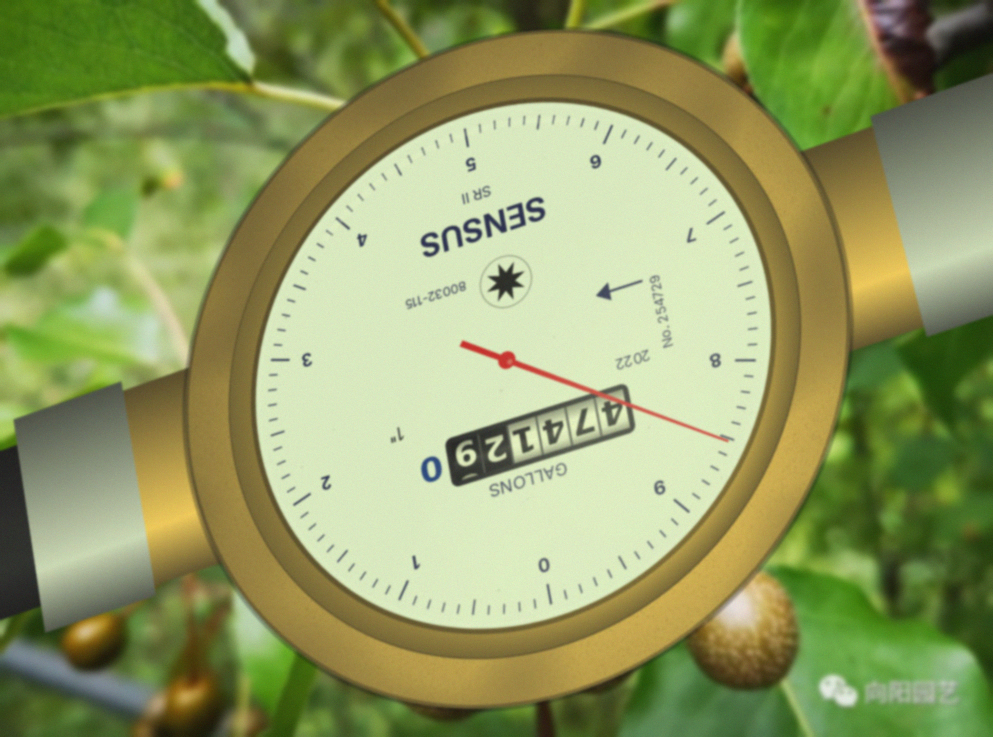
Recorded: 4741288.5 gal
